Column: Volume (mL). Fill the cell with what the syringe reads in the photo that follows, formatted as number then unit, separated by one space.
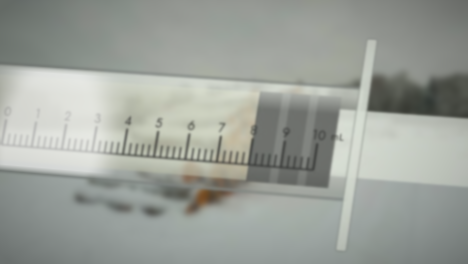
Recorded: 8 mL
